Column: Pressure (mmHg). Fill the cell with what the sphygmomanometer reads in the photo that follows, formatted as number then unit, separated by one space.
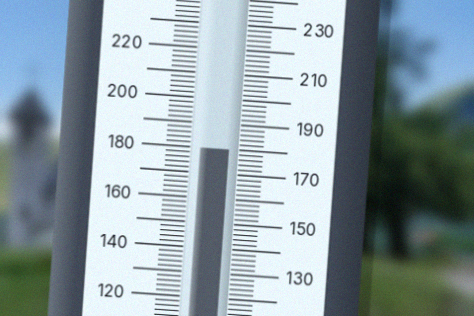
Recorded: 180 mmHg
